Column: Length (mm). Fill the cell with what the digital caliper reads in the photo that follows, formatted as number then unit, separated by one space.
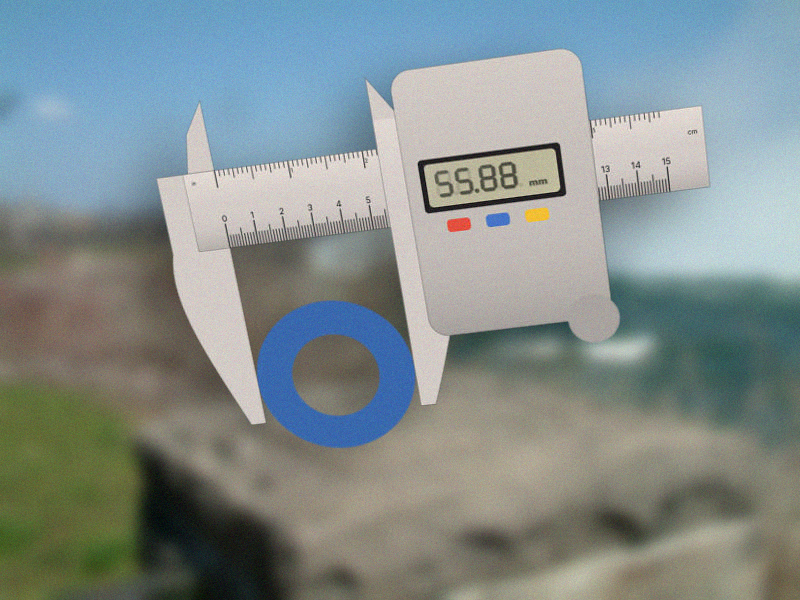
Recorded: 55.88 mm
